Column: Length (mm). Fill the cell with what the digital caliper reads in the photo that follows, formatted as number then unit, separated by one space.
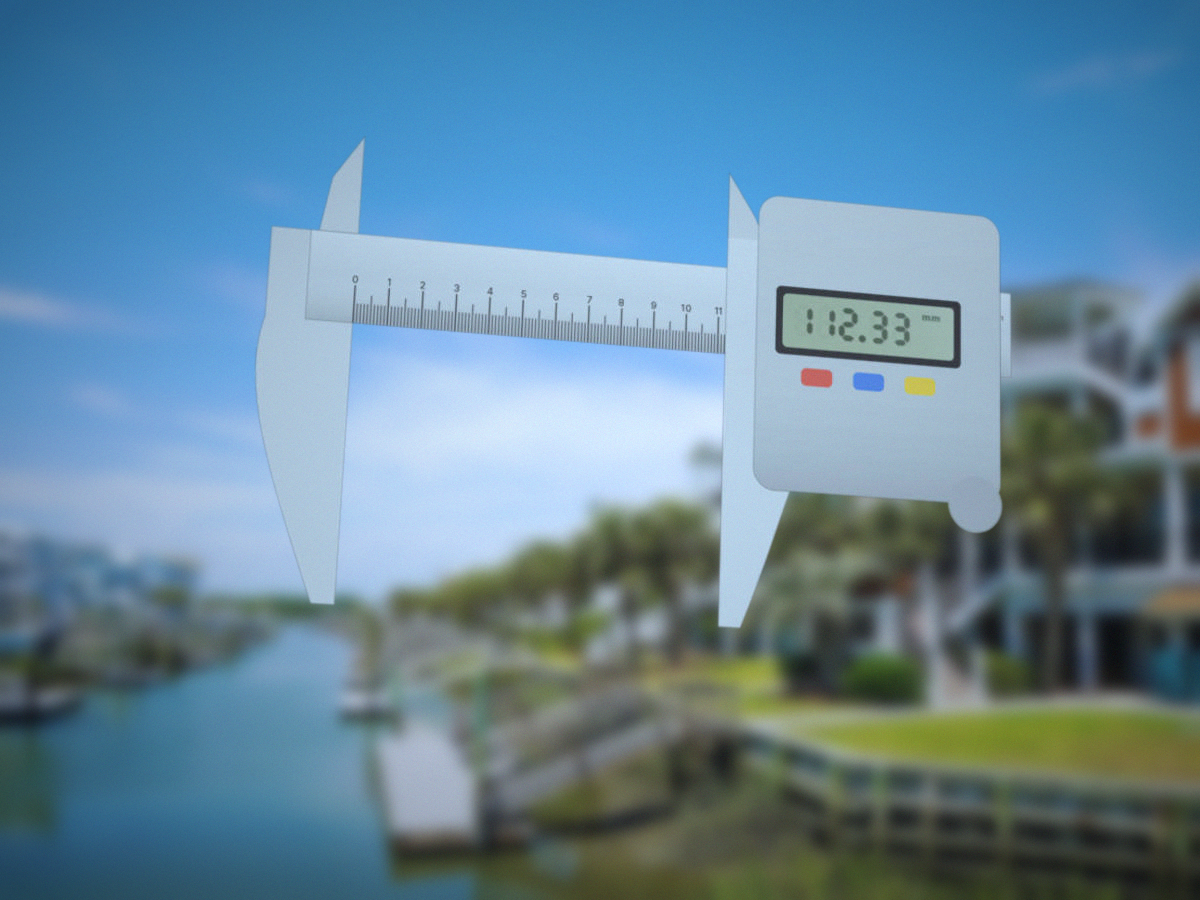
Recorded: 112.33 mm
